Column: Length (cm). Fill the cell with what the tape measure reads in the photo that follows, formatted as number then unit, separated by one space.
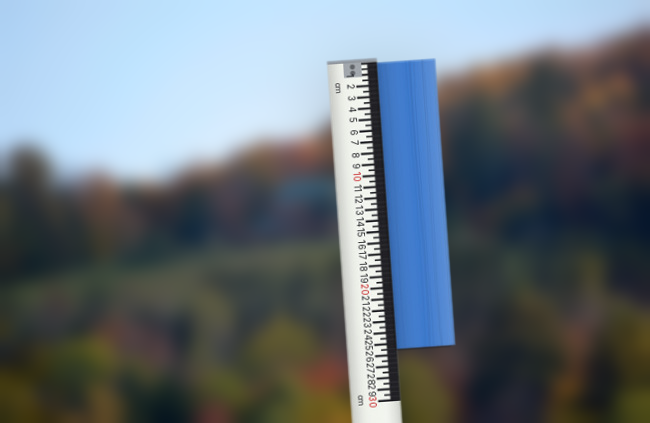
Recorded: 25.5 cm
